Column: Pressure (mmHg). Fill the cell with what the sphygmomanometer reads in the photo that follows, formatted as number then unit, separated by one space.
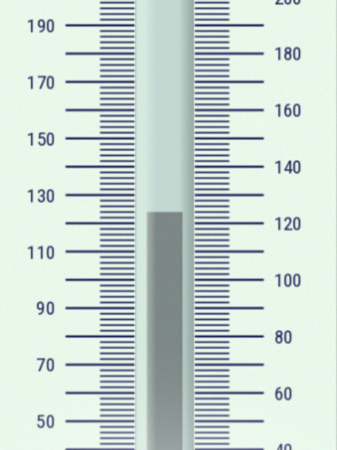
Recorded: 124 mmHg
